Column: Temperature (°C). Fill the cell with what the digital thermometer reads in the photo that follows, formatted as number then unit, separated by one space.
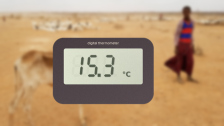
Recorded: 15.3 °C
